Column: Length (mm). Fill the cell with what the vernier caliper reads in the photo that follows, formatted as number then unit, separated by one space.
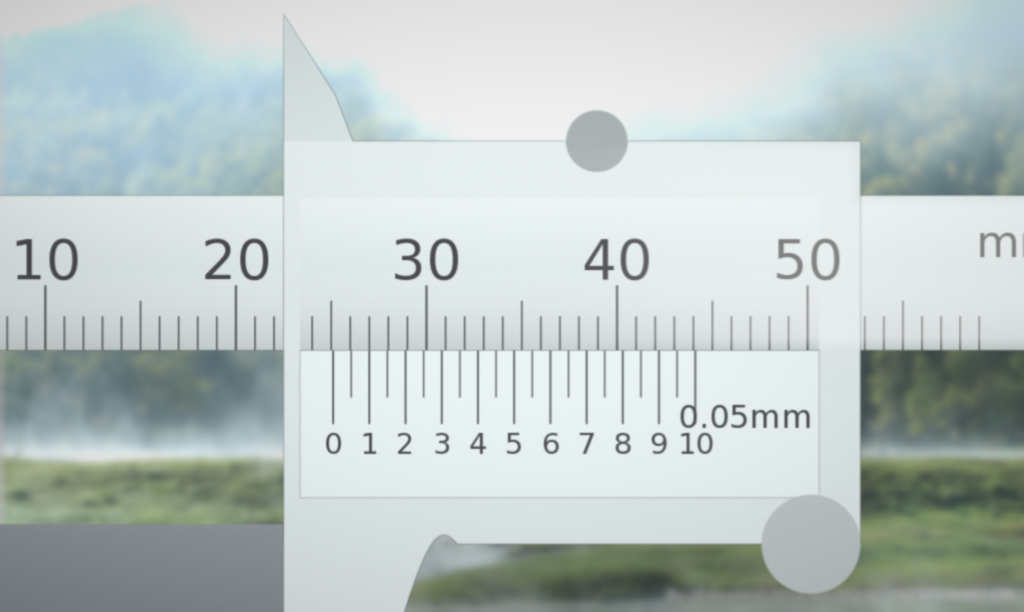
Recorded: 25.1 mm
